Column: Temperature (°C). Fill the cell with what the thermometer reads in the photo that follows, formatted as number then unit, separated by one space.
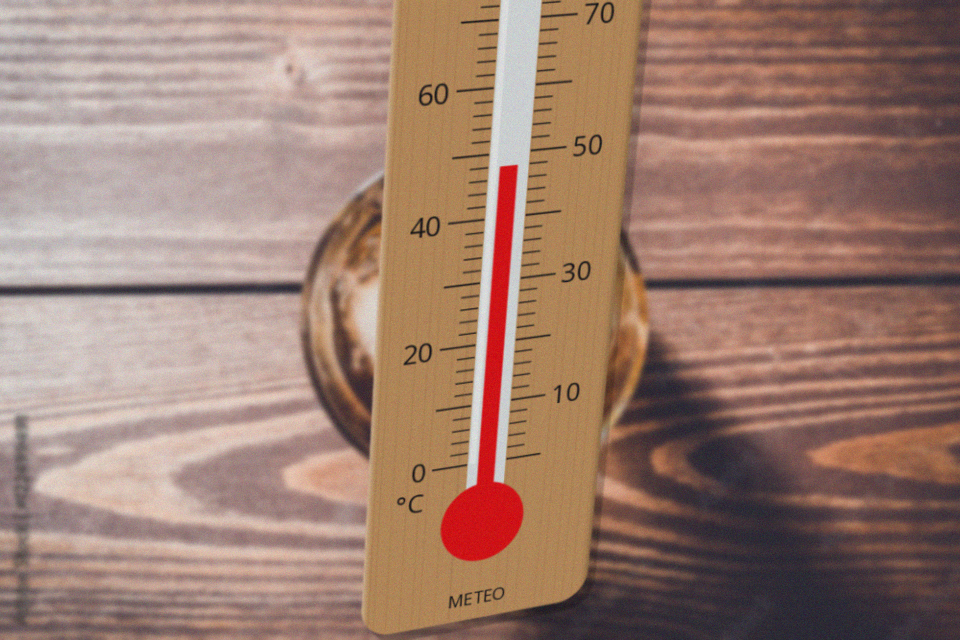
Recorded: 48 °C
